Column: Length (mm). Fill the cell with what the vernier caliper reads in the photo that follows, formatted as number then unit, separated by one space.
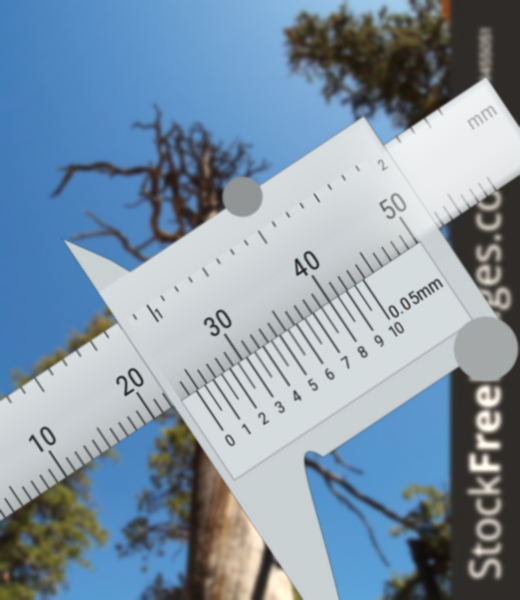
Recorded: 24.8 mm
